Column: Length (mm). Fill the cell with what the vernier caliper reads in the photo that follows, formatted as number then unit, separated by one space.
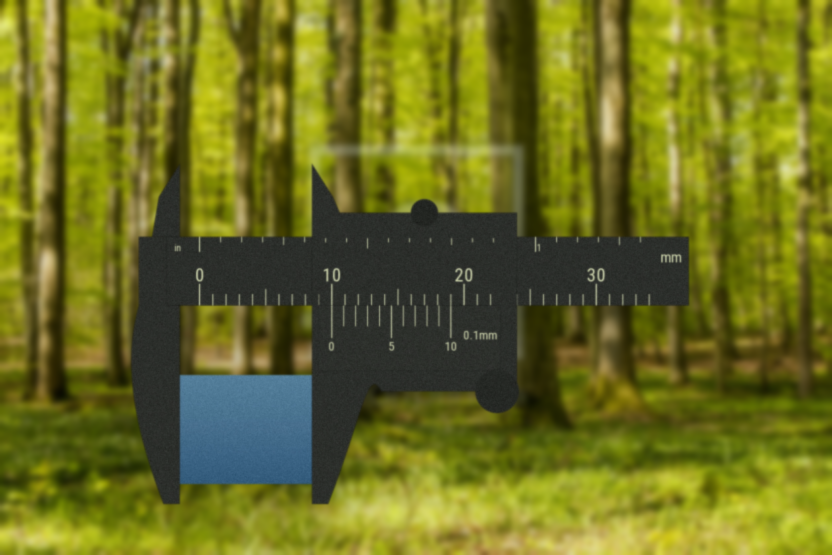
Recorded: 10.0 mm
